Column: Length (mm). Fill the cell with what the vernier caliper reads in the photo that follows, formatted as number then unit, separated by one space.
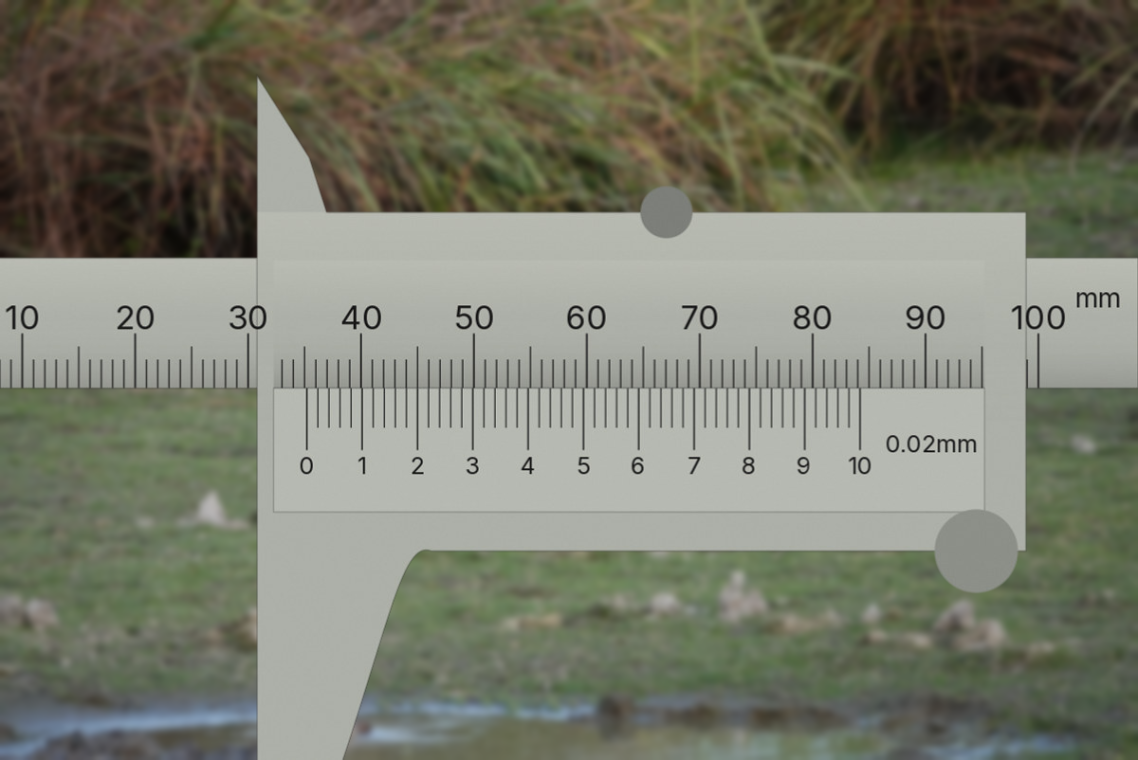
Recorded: 35.2 mm
